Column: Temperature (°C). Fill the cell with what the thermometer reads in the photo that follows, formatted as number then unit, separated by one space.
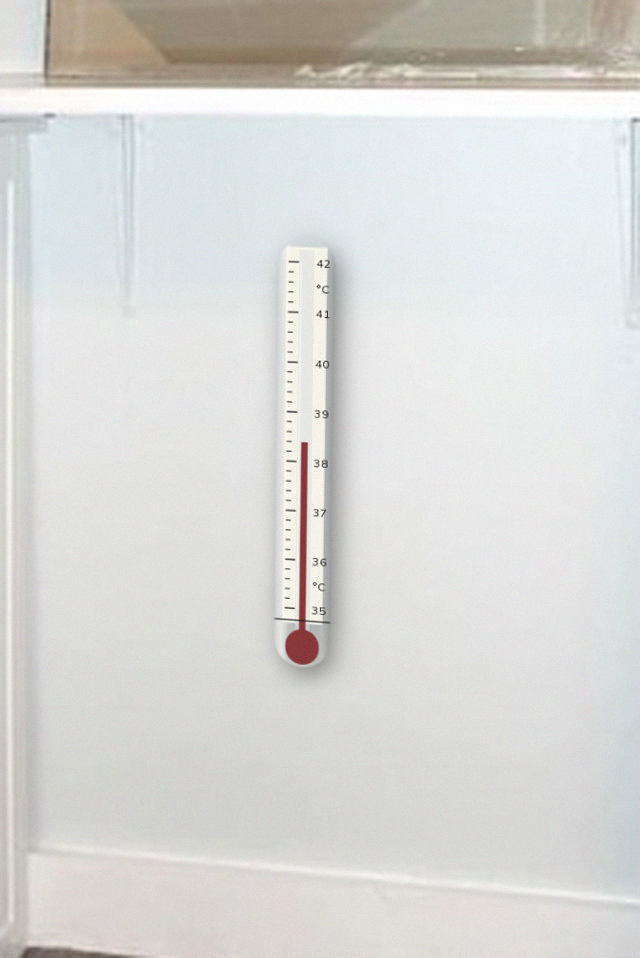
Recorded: 38.4 °C
